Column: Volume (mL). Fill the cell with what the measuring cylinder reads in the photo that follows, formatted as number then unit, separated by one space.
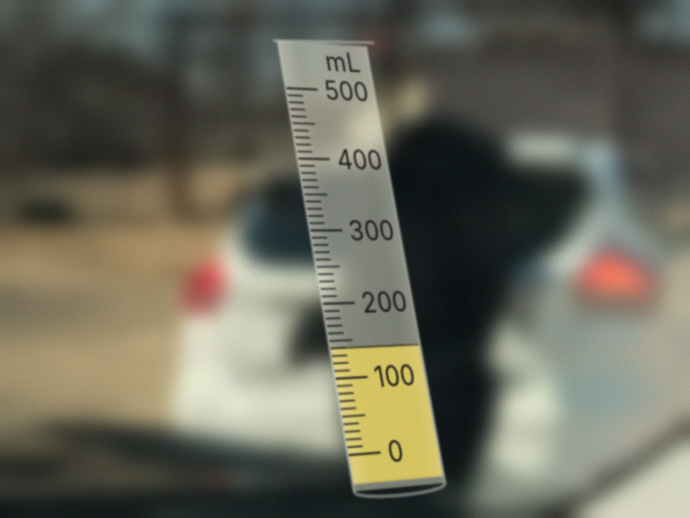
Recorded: 140 mL
